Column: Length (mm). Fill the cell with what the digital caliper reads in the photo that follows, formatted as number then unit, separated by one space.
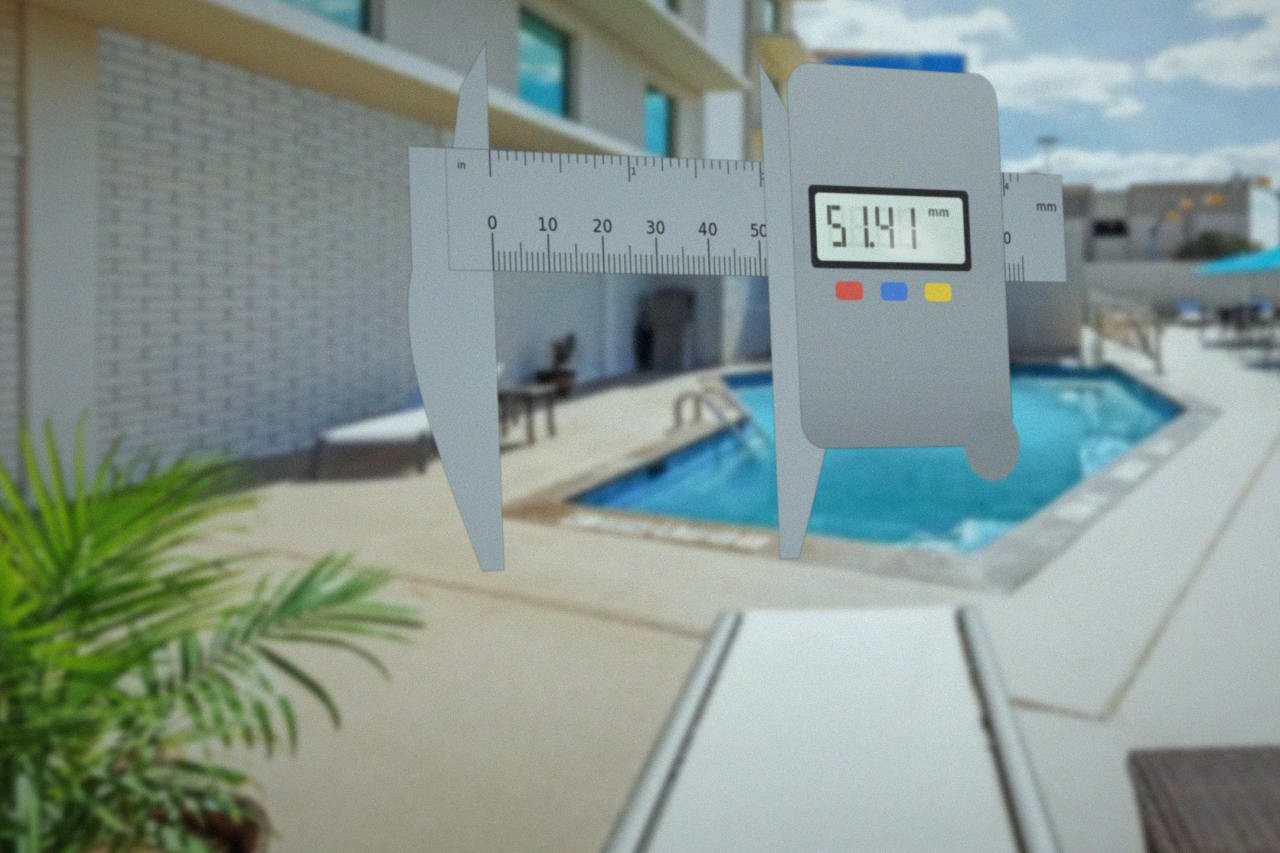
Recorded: 51.41 mm
